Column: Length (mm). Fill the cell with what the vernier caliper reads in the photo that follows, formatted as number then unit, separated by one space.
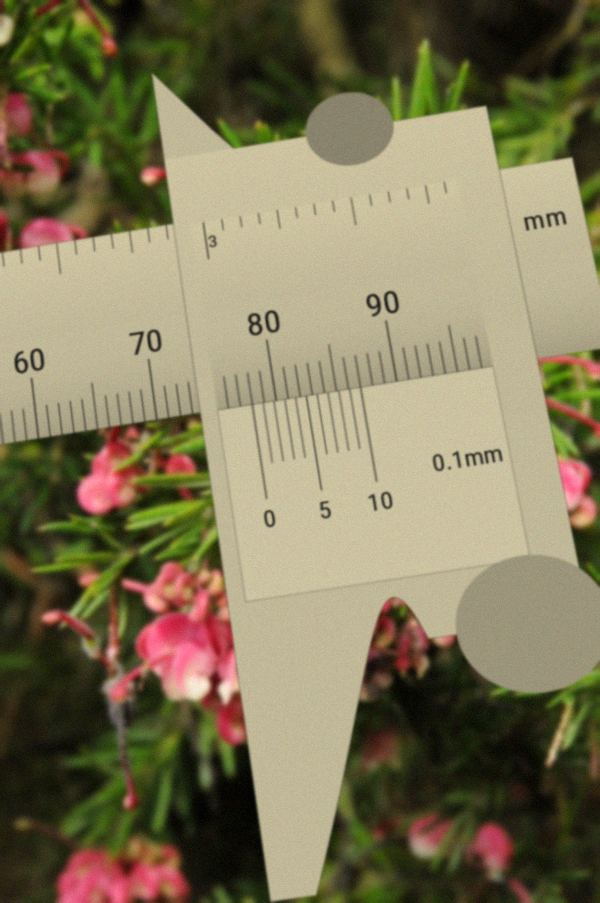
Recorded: 78.0 mm
